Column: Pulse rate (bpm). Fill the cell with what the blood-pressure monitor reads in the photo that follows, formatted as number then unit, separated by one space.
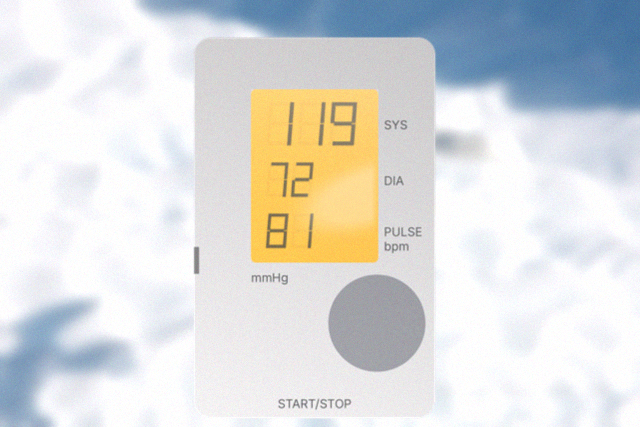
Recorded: 81 bpm
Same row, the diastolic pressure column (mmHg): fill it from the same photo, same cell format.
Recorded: 72 mmHg
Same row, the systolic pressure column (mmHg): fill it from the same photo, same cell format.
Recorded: 119 mmHg
